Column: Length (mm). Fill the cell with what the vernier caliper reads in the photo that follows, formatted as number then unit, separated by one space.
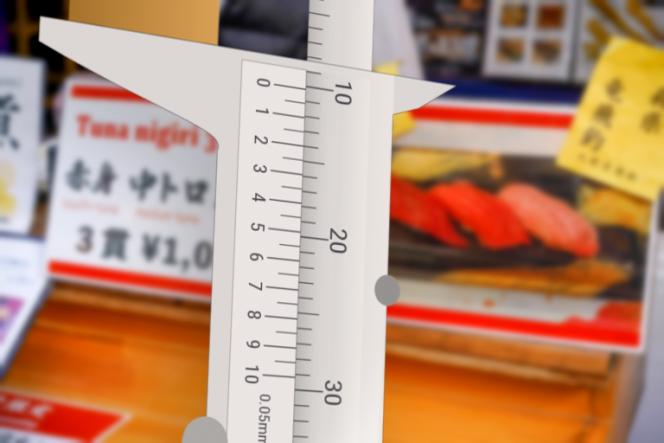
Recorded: 10.2 mm
